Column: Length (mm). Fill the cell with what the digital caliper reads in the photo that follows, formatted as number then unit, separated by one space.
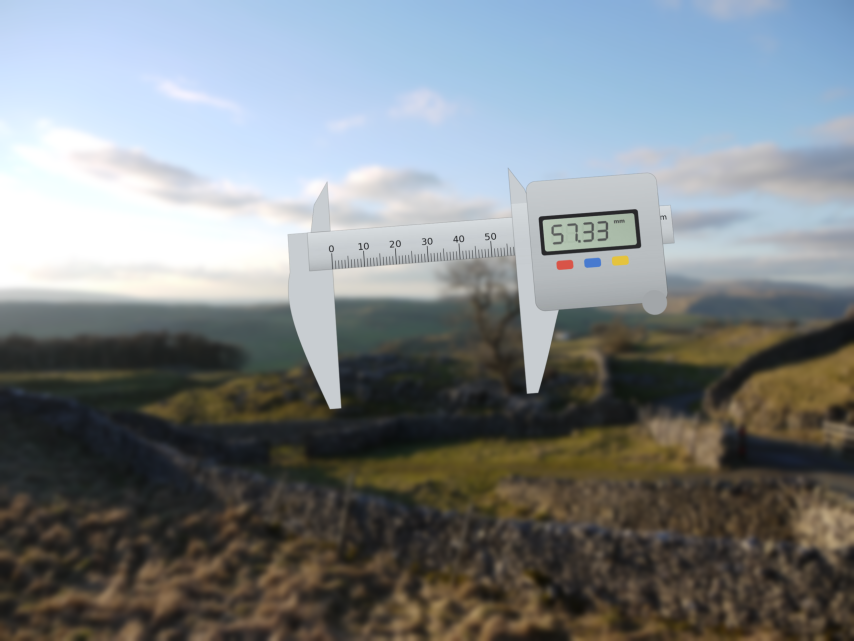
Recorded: 57.33 mm
